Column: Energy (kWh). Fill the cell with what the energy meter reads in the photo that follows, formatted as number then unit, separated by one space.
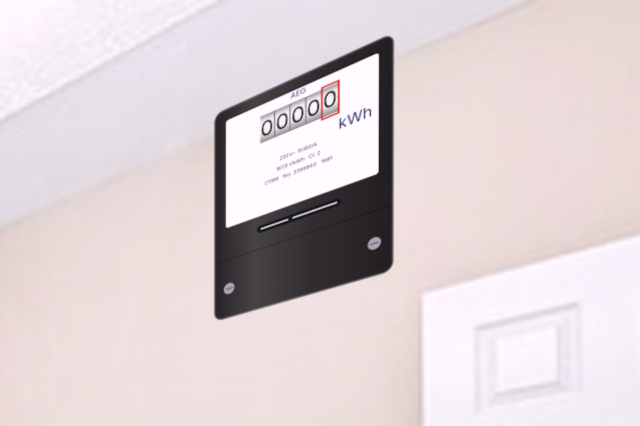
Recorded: 0.0 kWh
